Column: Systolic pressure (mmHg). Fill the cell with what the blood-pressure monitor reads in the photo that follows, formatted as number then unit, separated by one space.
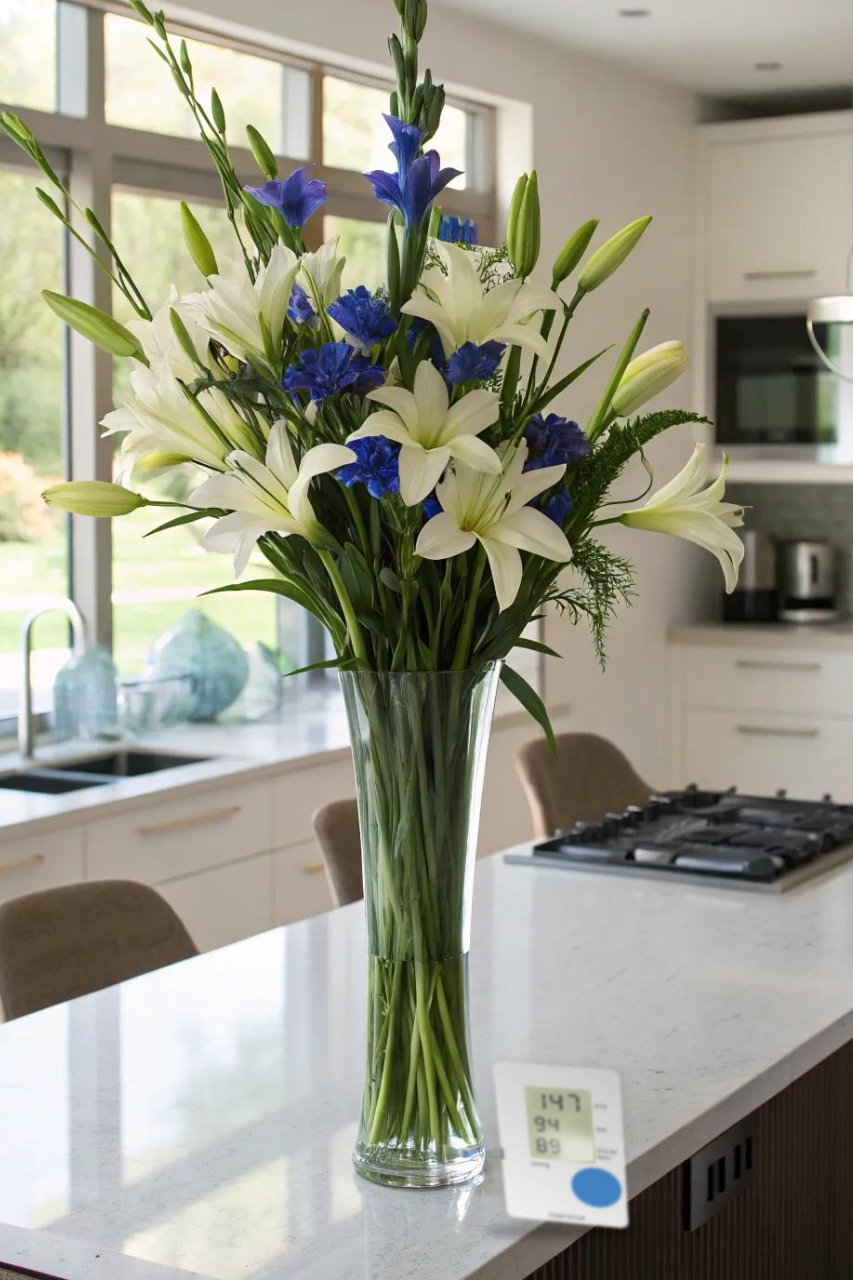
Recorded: 147 mmHg
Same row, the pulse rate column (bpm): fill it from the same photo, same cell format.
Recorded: 89 bpm
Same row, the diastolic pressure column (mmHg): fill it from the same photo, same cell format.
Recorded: 94 mmHg
